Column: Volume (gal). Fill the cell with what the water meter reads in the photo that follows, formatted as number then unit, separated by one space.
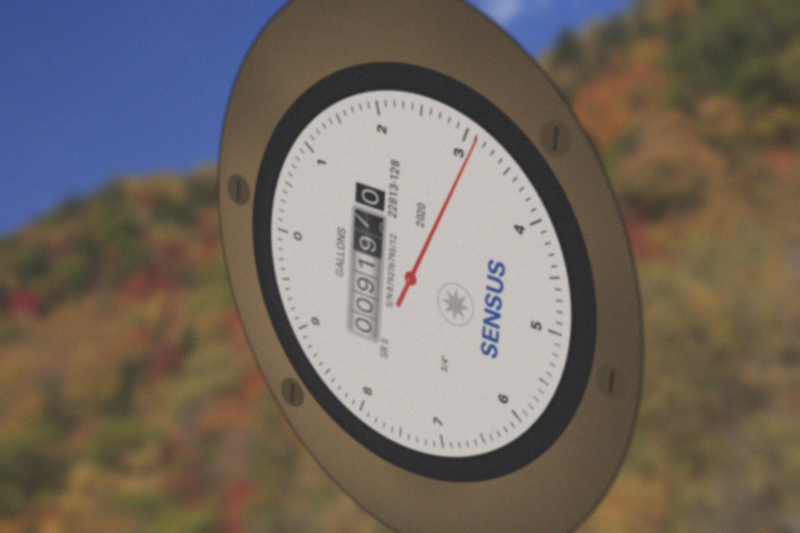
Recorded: 91973.1 gal
